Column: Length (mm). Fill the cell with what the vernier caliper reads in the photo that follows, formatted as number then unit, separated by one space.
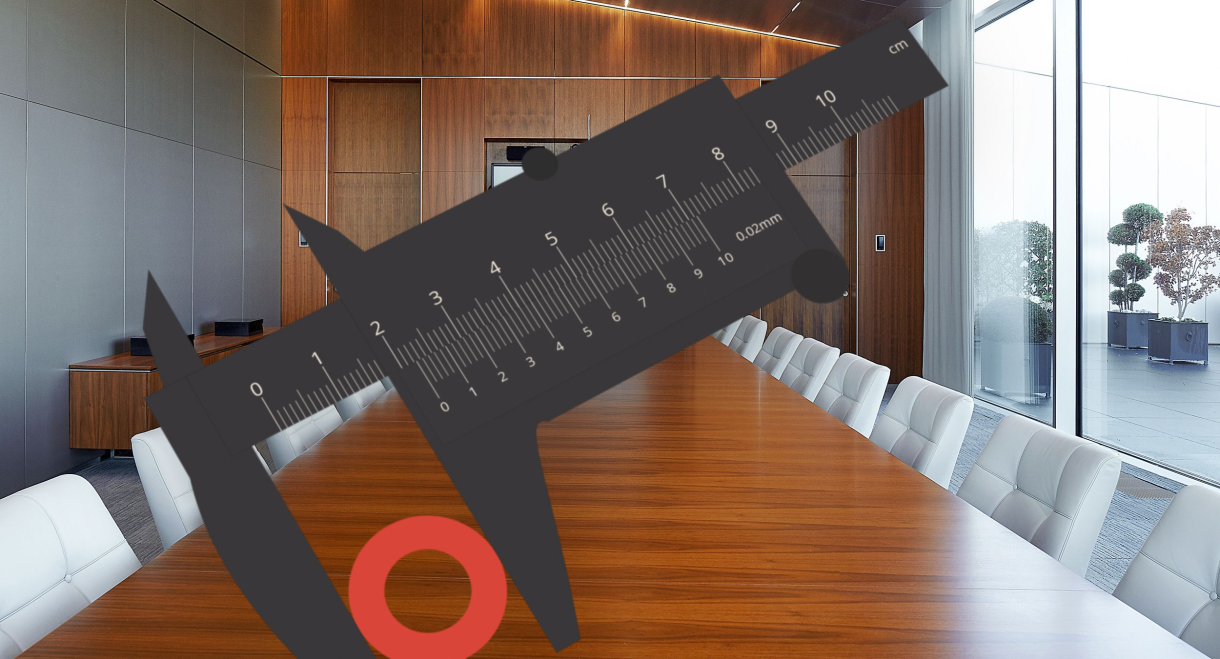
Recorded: 22.4 mm
